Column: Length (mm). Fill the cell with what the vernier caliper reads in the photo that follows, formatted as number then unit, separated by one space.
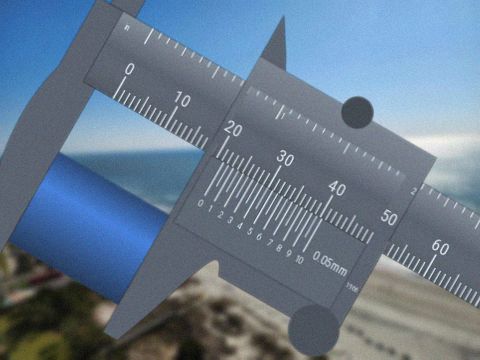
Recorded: 21.4 mm
